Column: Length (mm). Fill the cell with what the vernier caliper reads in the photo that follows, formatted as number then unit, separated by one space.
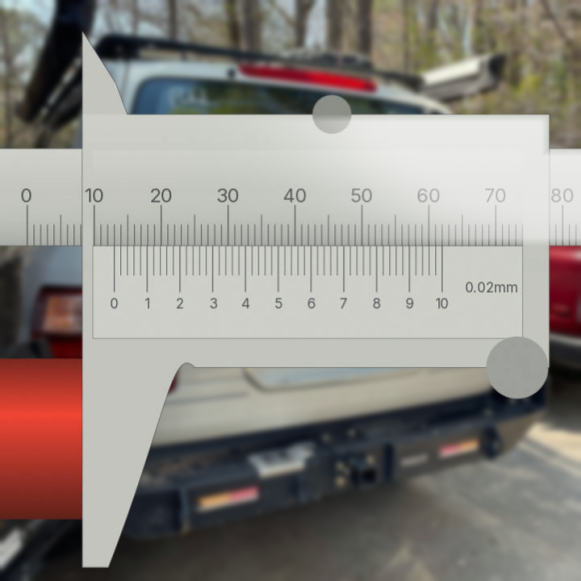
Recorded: 13.0 mm
